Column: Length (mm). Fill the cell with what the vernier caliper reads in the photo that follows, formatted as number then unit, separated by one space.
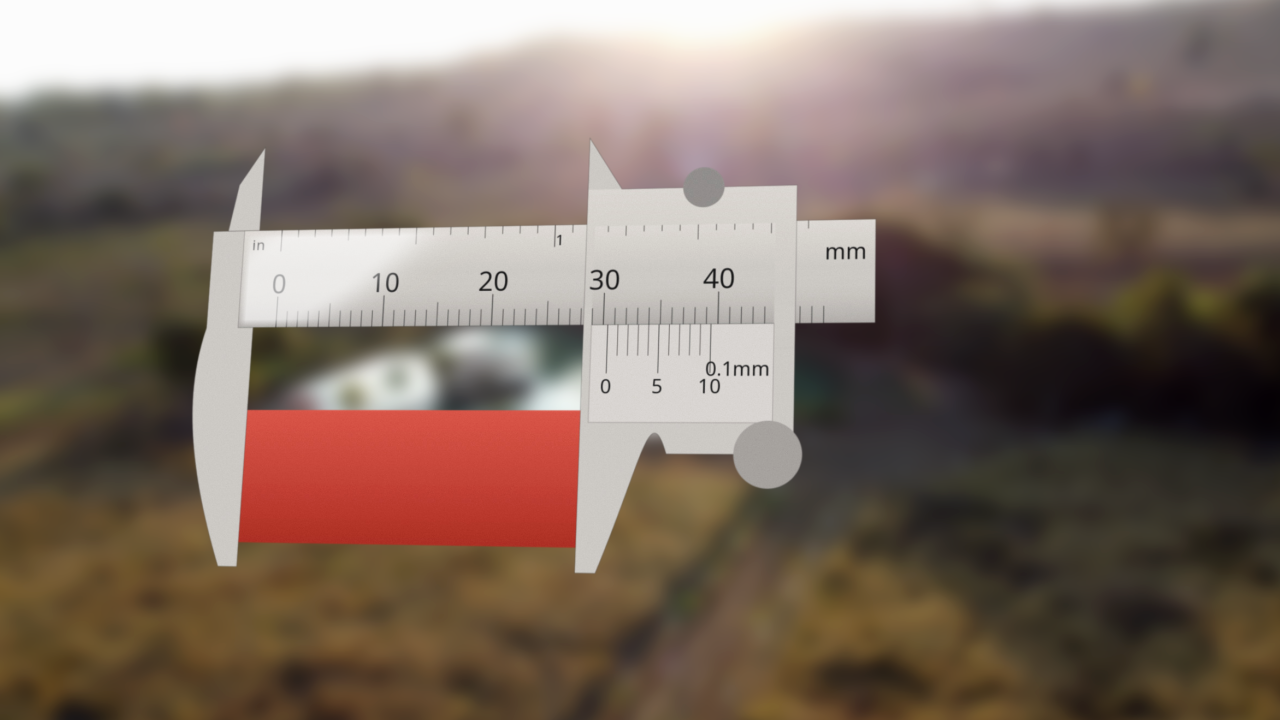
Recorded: 30.4 mm
